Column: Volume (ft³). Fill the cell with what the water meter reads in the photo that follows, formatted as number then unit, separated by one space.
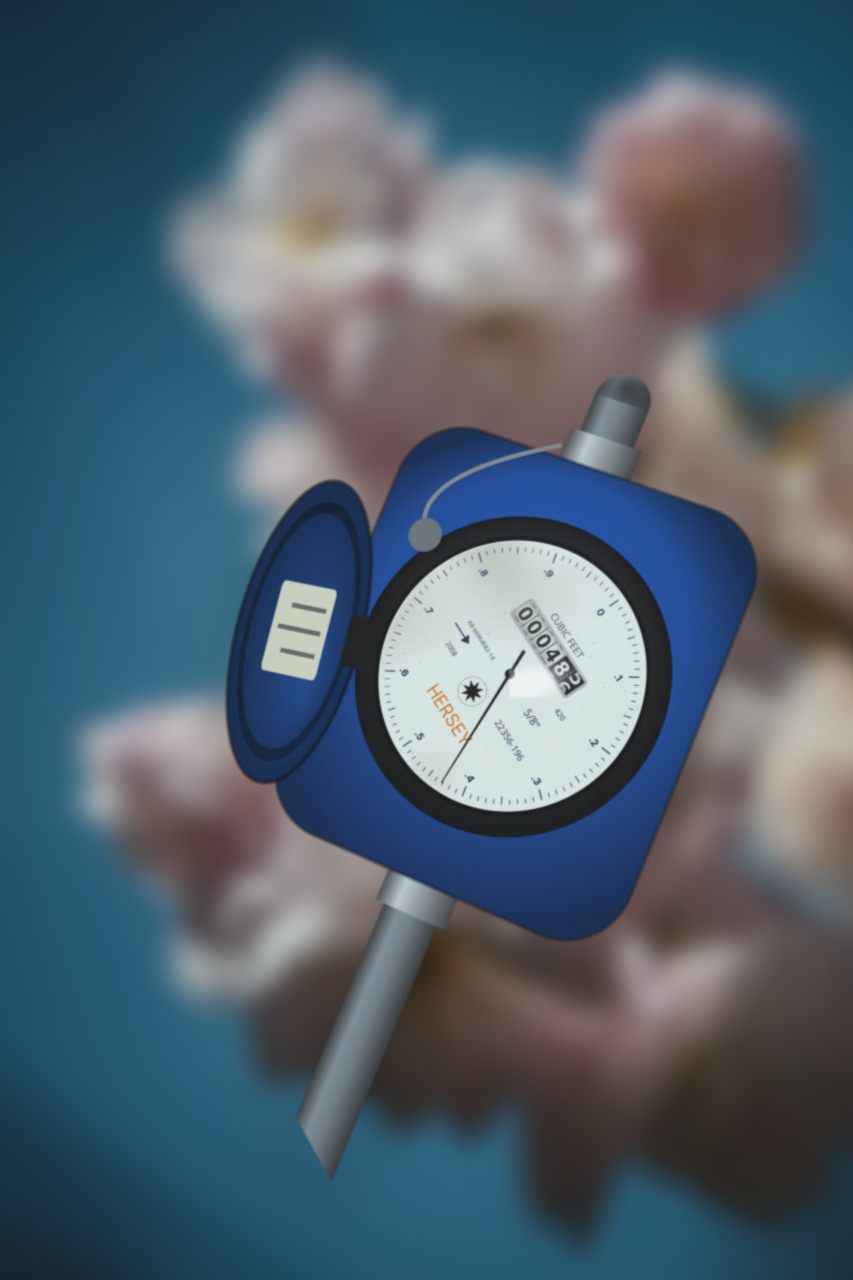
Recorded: 485.43 ft³
